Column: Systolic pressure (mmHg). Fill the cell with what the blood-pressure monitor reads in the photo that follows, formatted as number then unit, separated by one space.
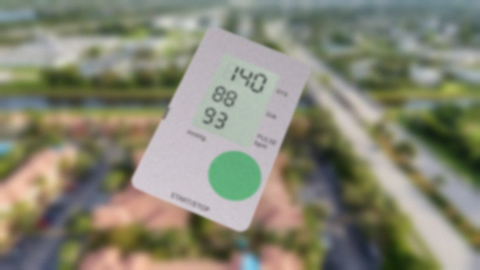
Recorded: 140 mmHg
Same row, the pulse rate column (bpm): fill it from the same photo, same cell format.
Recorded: 93 bpm
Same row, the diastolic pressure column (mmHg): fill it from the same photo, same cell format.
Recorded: 88 mmHg
